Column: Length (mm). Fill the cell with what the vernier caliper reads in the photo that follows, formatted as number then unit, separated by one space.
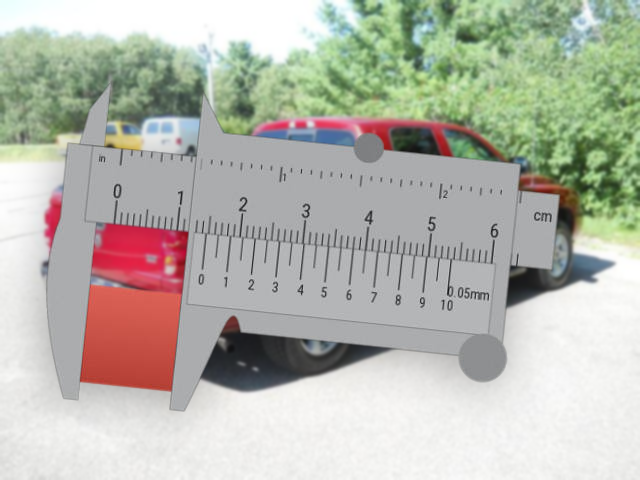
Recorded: 14.6 mm
